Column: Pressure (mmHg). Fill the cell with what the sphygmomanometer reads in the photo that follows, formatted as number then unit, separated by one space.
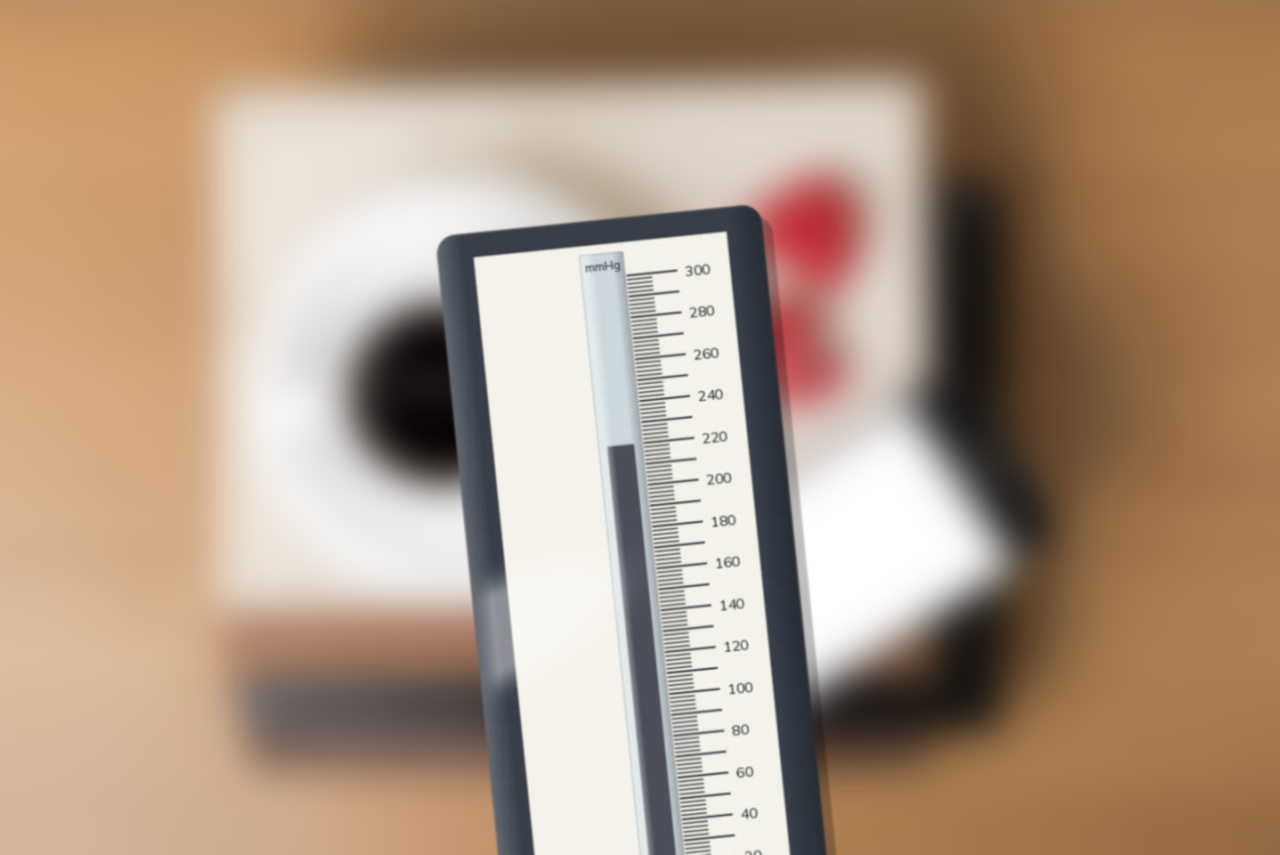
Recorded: 220 mmHg
